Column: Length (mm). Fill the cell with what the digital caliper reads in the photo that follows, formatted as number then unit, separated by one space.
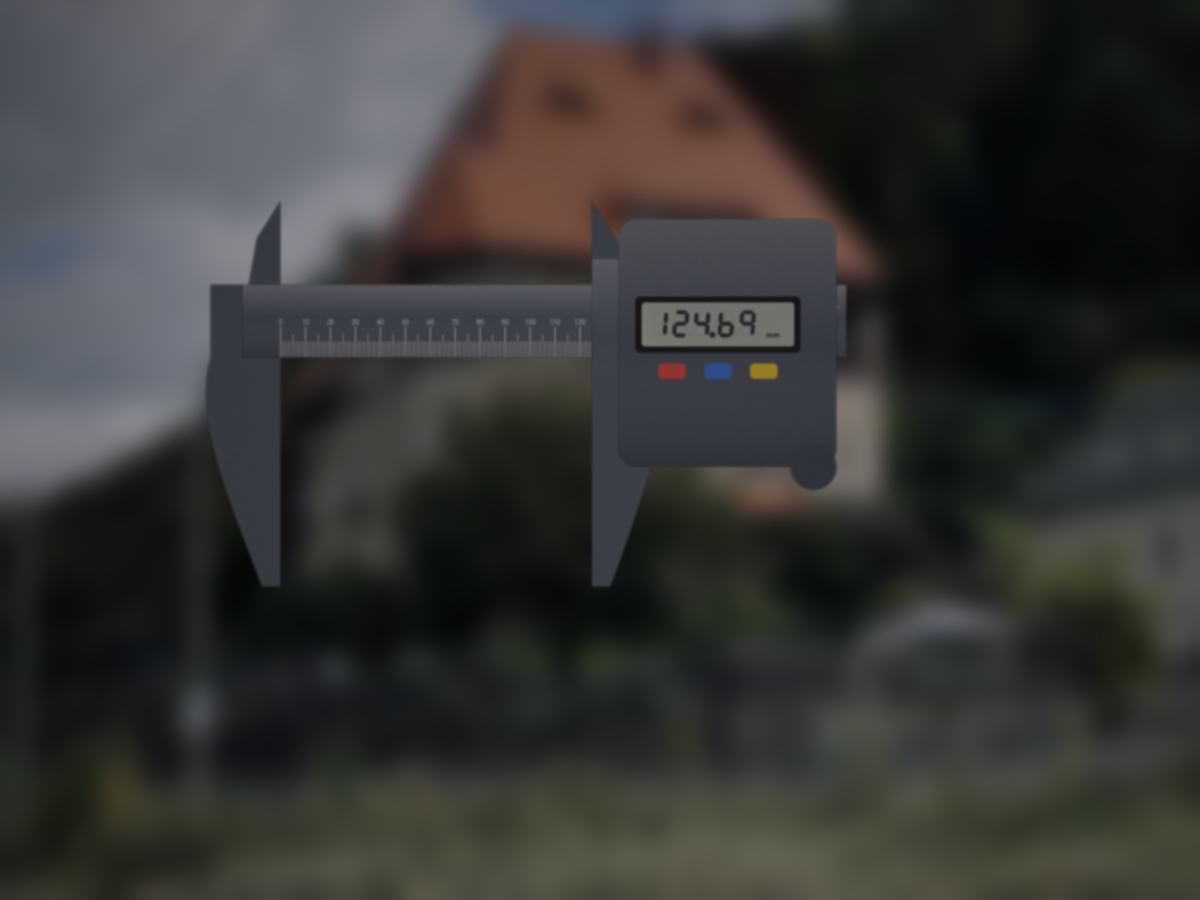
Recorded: 124.69 mm
